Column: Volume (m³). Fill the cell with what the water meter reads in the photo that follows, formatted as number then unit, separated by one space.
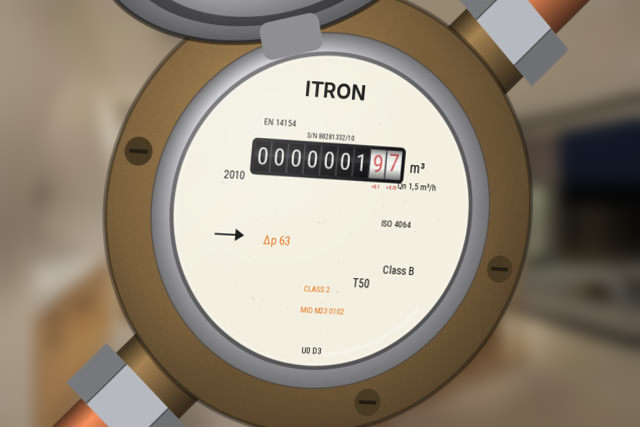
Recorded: 1.97 m³
